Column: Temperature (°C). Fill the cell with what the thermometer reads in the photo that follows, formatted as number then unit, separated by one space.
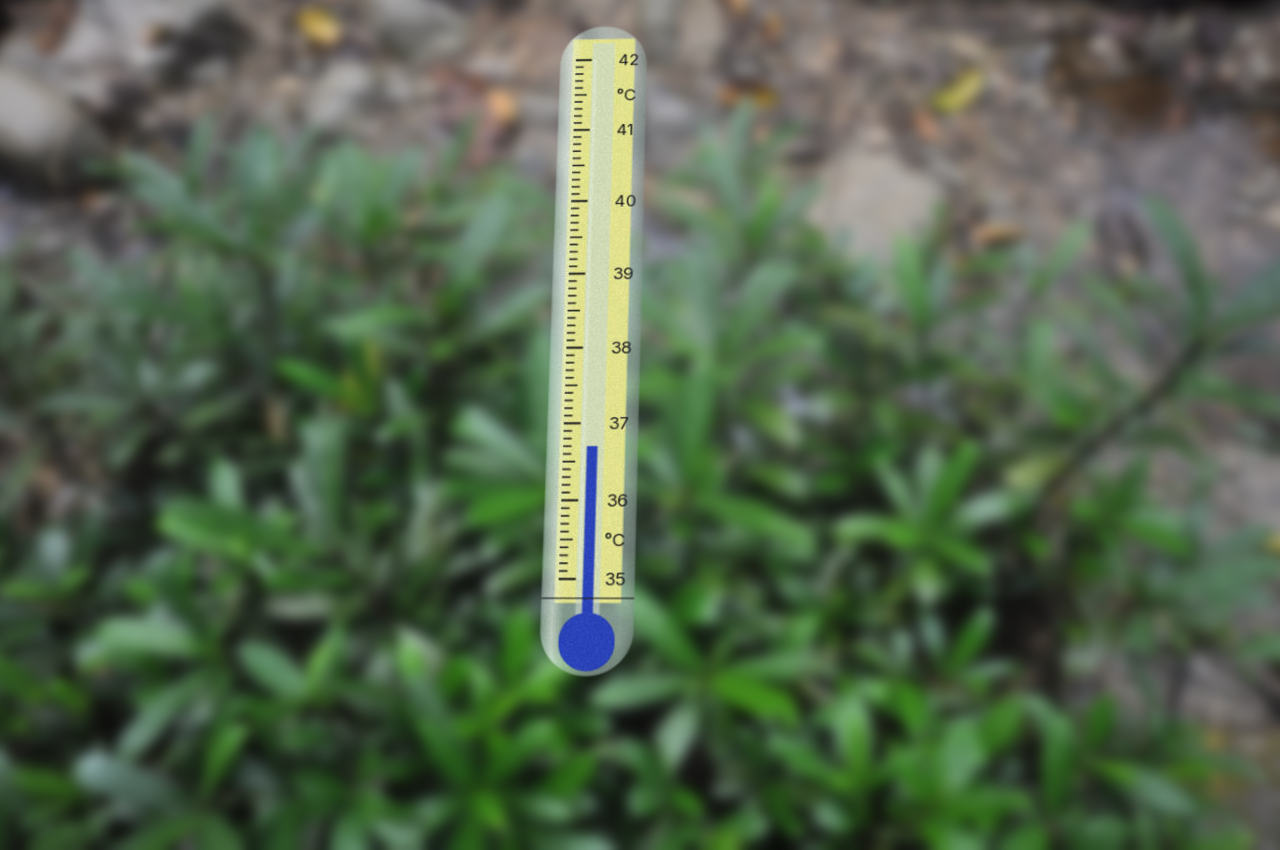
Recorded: 36.7 °C
